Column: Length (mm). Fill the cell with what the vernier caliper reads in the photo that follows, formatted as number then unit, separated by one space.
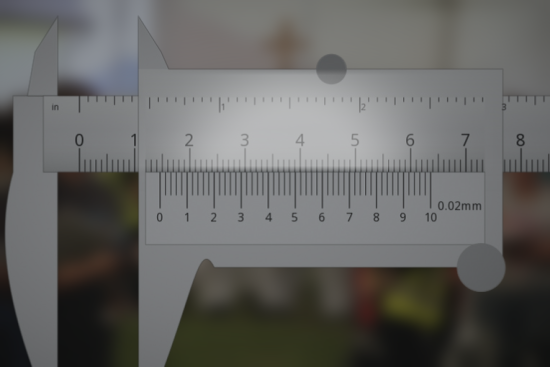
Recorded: 14.6 mm
